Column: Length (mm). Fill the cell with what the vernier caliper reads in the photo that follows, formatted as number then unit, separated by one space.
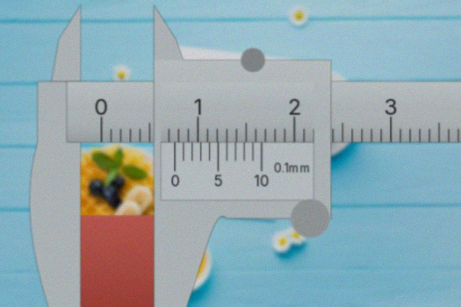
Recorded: 7.6 mm
